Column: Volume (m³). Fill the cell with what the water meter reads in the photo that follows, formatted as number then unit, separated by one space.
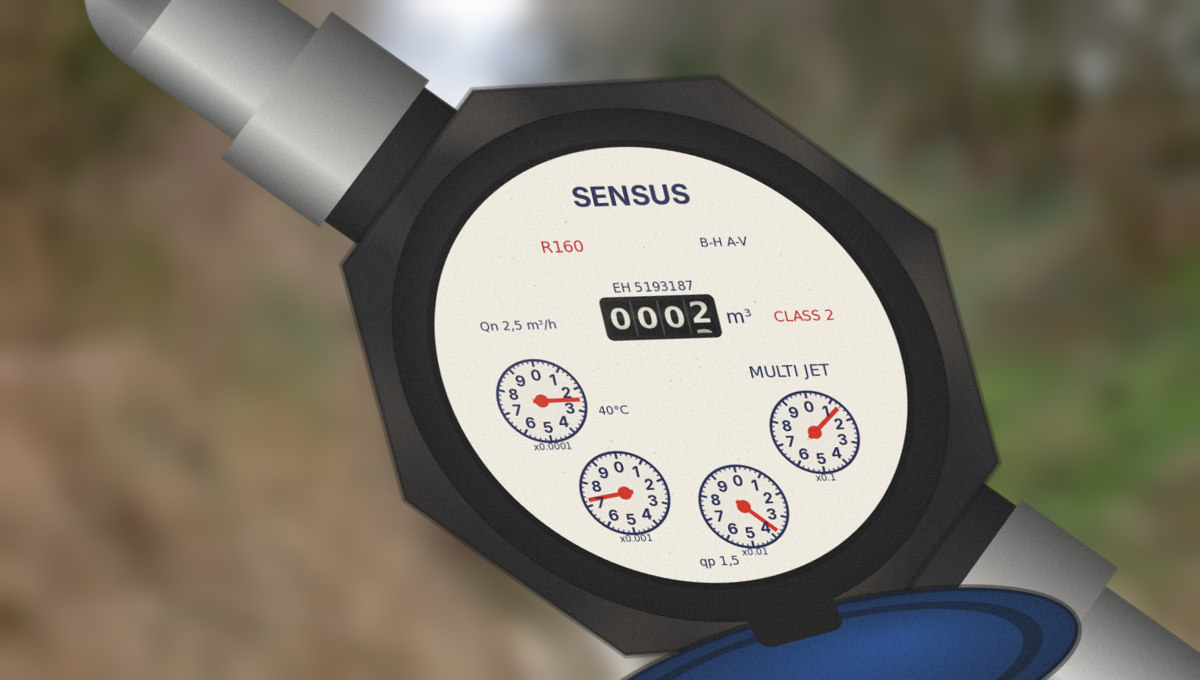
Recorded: 2.1372 m³
